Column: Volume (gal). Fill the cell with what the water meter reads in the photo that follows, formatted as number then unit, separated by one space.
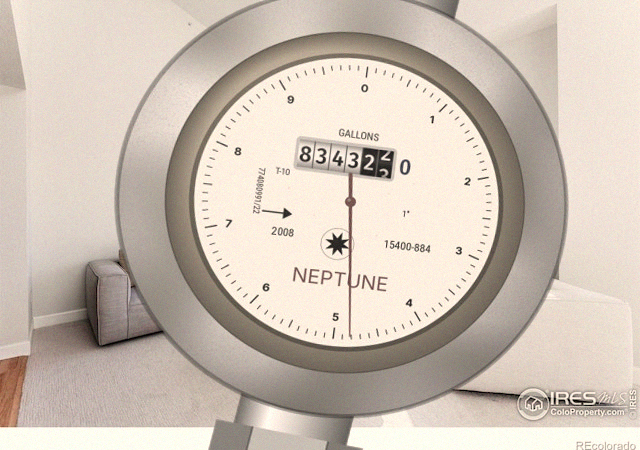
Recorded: 8343224.8 gal
